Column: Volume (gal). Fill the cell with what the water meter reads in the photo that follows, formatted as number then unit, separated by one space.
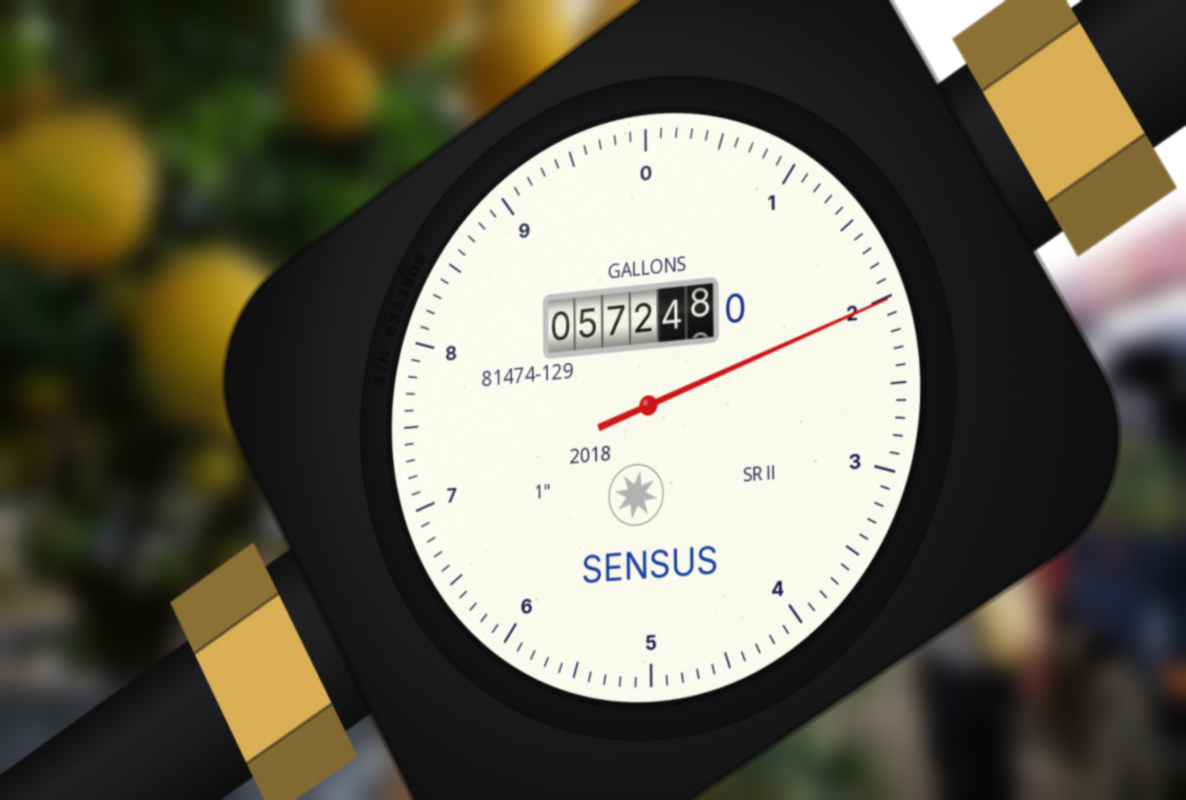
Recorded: 572482.0 gal
